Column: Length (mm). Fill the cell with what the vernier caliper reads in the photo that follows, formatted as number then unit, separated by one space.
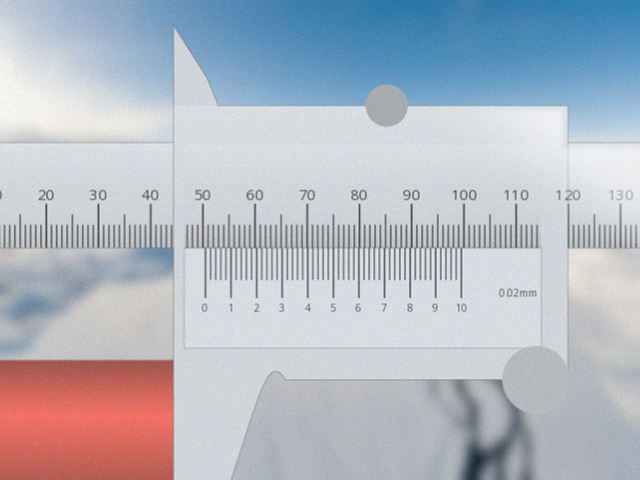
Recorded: 50.5 mm
